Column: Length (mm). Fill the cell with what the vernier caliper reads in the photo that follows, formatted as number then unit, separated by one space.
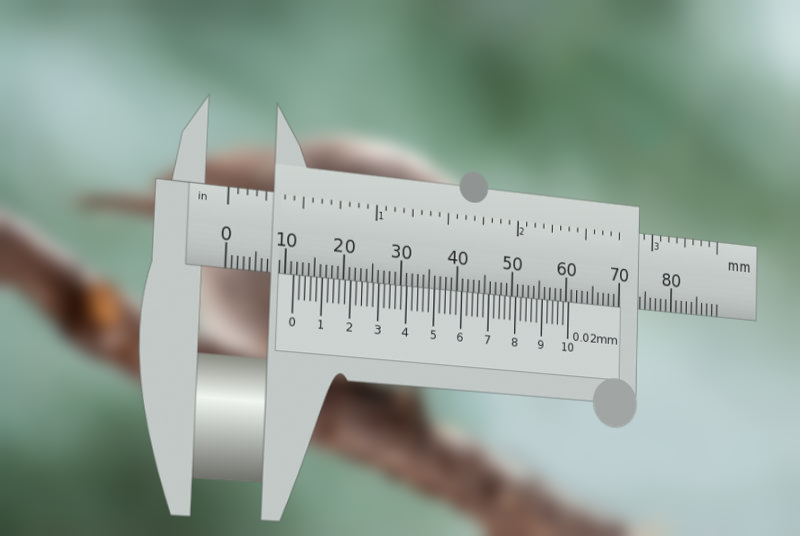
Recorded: 11.5 mm
